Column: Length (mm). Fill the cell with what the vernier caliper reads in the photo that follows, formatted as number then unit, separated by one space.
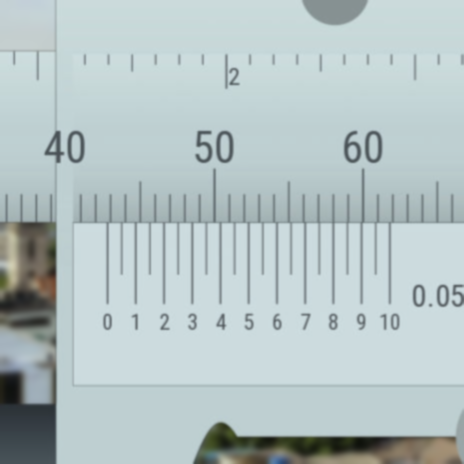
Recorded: 42.8 mm
